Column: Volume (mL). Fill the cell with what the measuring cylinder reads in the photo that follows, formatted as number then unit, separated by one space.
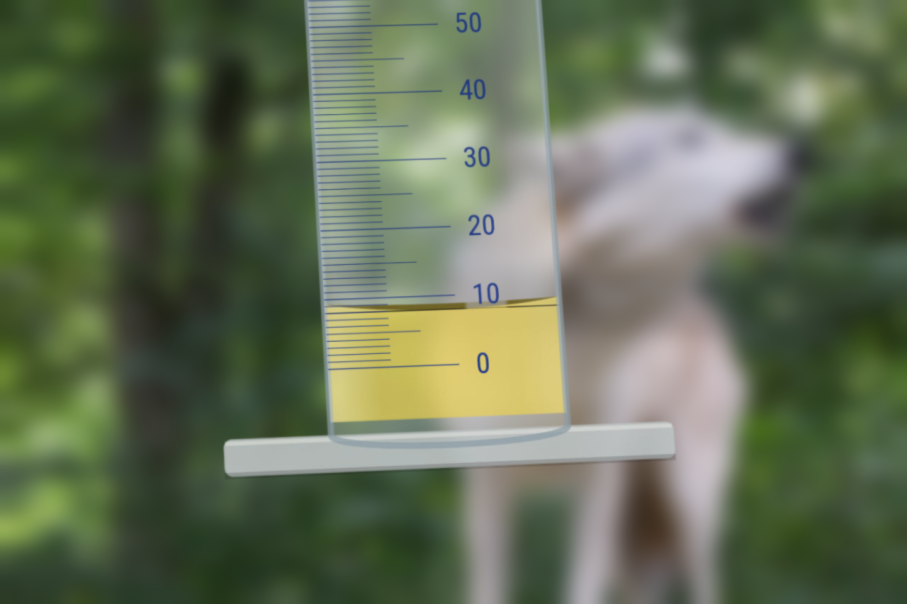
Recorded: 8 mL
